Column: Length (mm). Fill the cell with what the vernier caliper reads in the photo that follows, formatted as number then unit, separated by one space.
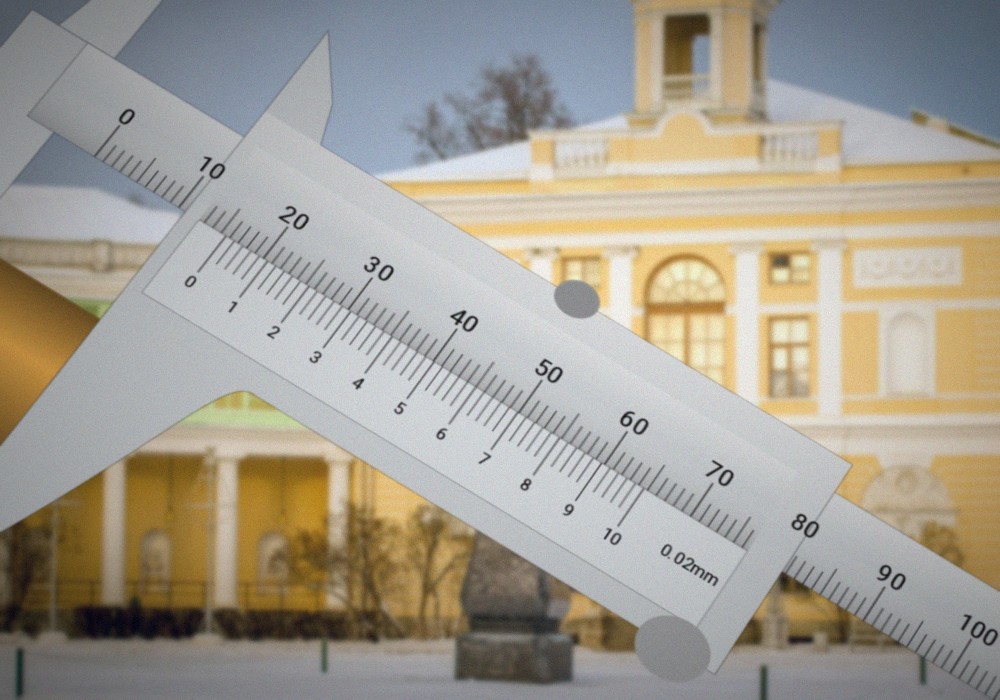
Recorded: 15.6 mm
